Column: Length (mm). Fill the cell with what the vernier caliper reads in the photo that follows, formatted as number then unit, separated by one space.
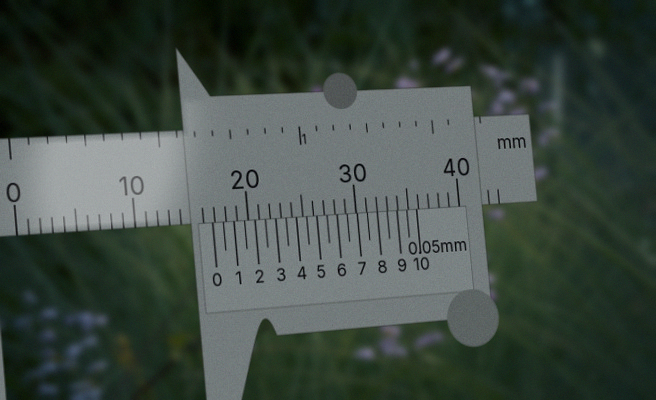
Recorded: 16.8 mm
